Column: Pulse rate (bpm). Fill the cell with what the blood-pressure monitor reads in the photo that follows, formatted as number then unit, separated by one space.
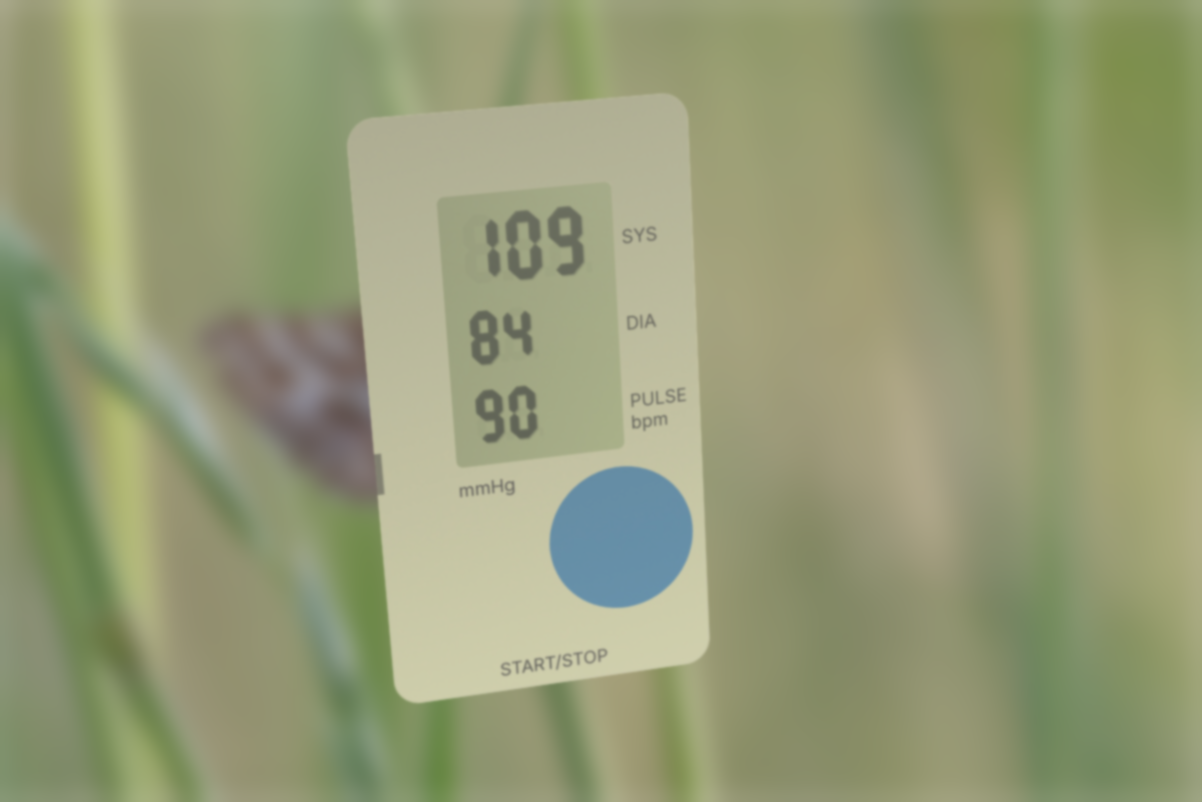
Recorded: 90 bpm
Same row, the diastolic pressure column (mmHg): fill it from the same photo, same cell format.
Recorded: 84 mmHg
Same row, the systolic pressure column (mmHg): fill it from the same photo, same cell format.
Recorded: 109 mmHg
